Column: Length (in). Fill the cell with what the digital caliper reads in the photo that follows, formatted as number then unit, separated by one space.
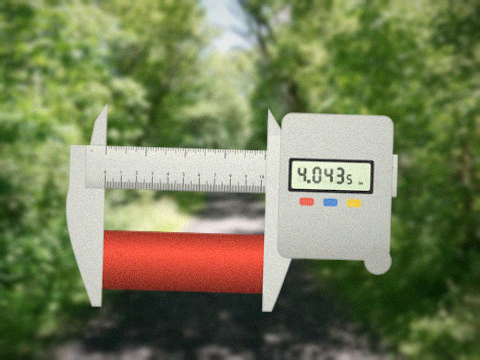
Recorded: 4.0435 in
